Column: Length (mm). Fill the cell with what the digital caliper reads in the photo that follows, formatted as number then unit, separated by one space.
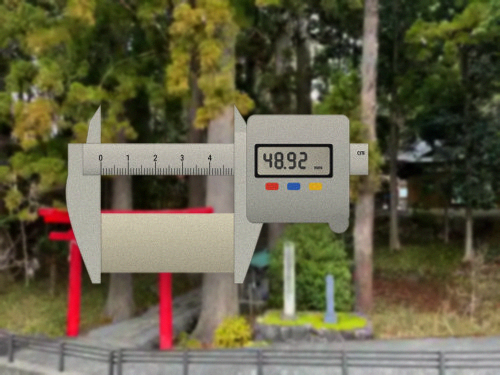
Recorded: 48.92 mm
